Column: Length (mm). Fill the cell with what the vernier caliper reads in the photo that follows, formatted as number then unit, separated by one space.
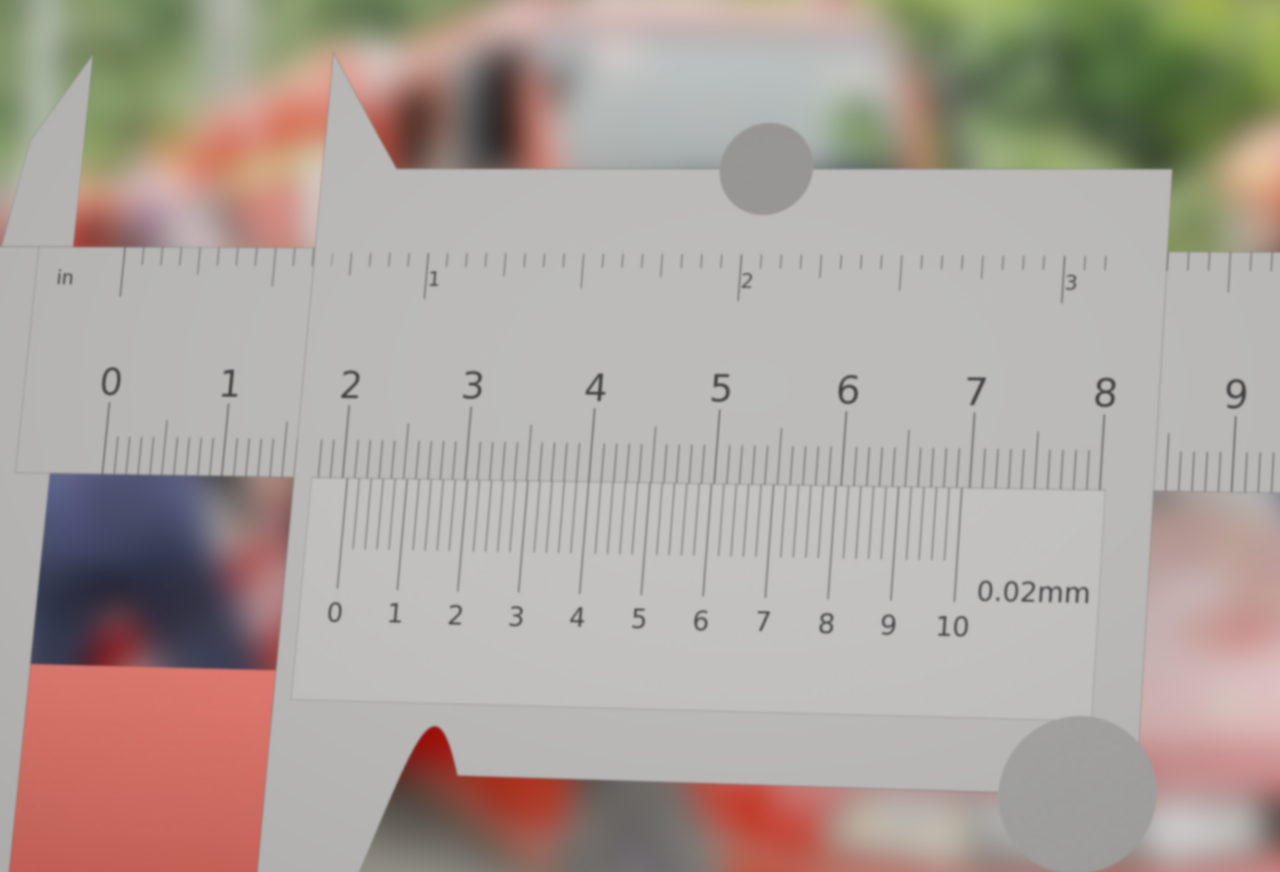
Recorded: 20.4 mm
